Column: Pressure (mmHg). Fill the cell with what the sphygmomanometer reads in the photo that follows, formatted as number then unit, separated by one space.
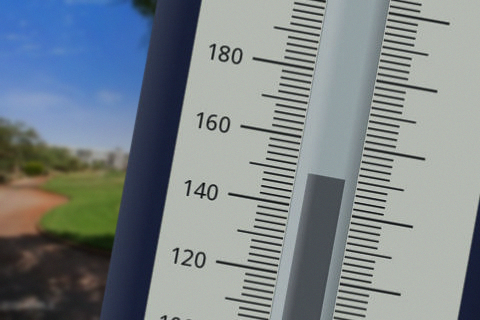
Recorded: 150 mmHg
